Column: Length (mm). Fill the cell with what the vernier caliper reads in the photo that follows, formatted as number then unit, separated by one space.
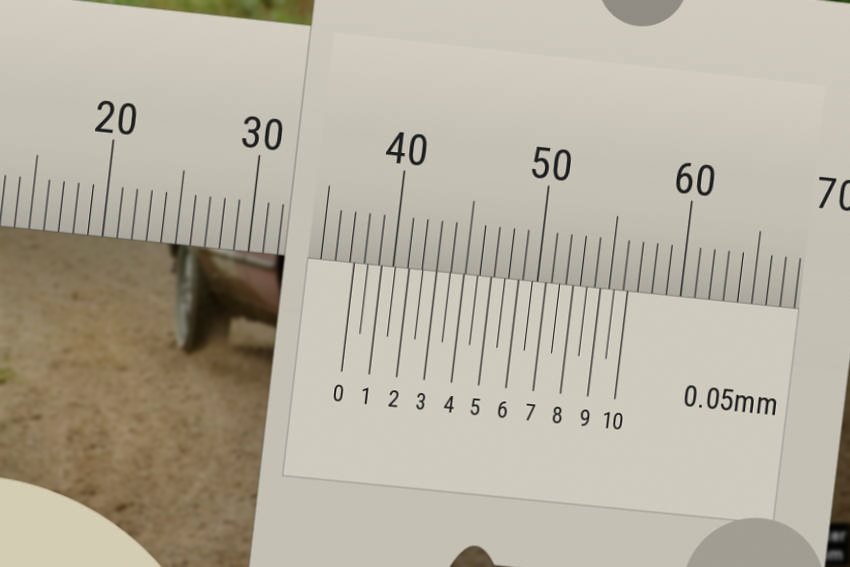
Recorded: 37.3 mm
